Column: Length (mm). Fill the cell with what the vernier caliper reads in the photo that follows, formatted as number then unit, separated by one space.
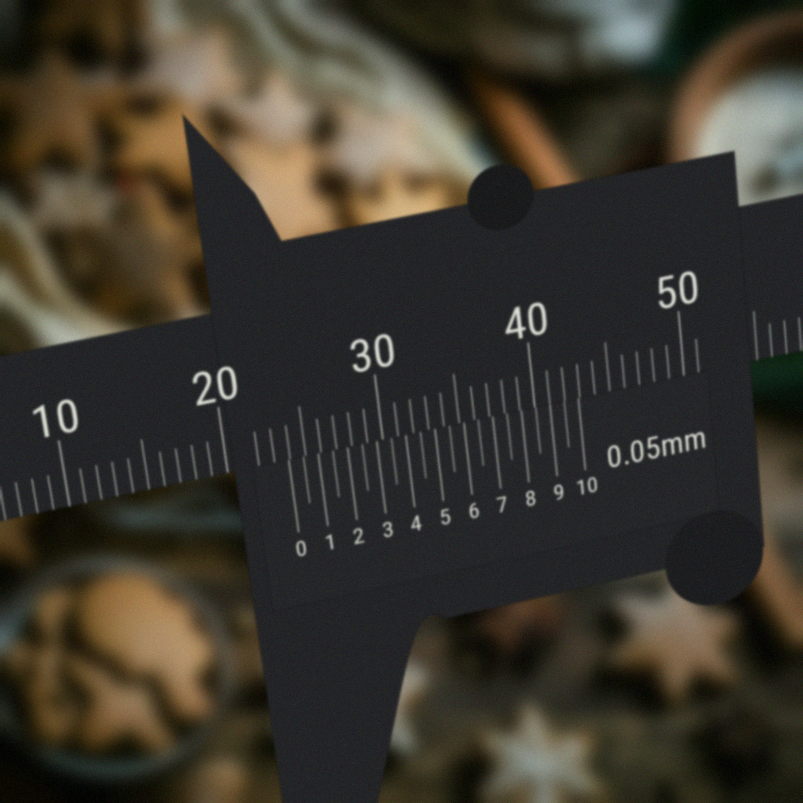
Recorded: 23.9 mm
